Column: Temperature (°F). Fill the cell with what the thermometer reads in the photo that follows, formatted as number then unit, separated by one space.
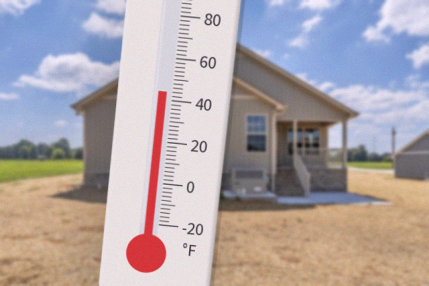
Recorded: 44 °F
